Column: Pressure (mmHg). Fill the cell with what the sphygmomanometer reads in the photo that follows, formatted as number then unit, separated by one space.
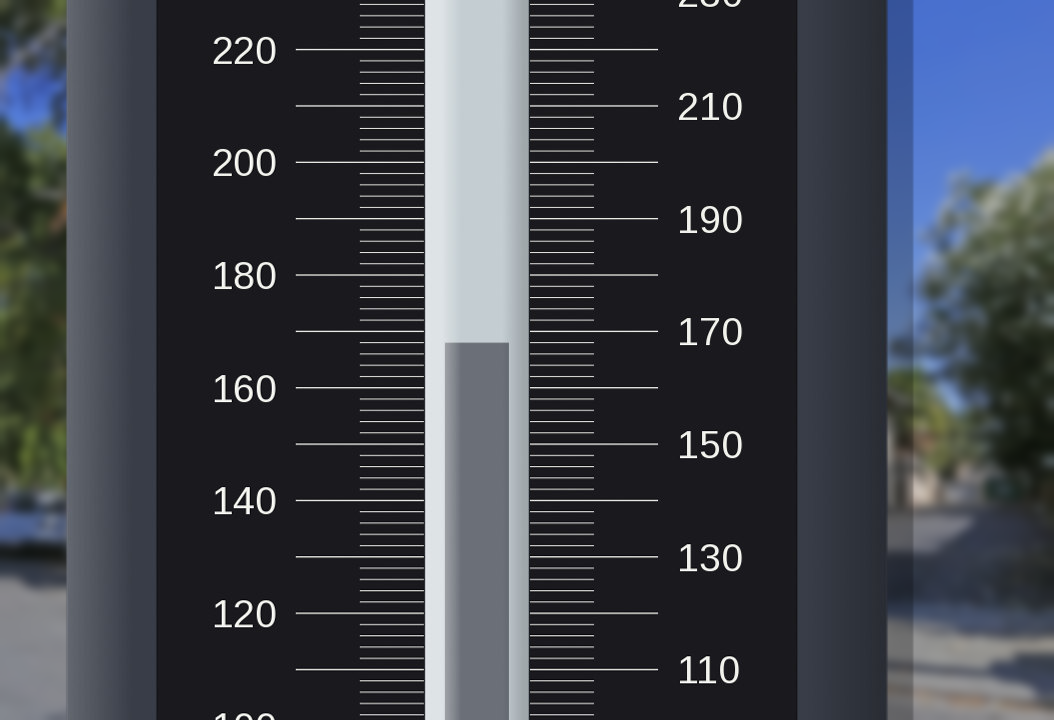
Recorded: 168 mmHg
